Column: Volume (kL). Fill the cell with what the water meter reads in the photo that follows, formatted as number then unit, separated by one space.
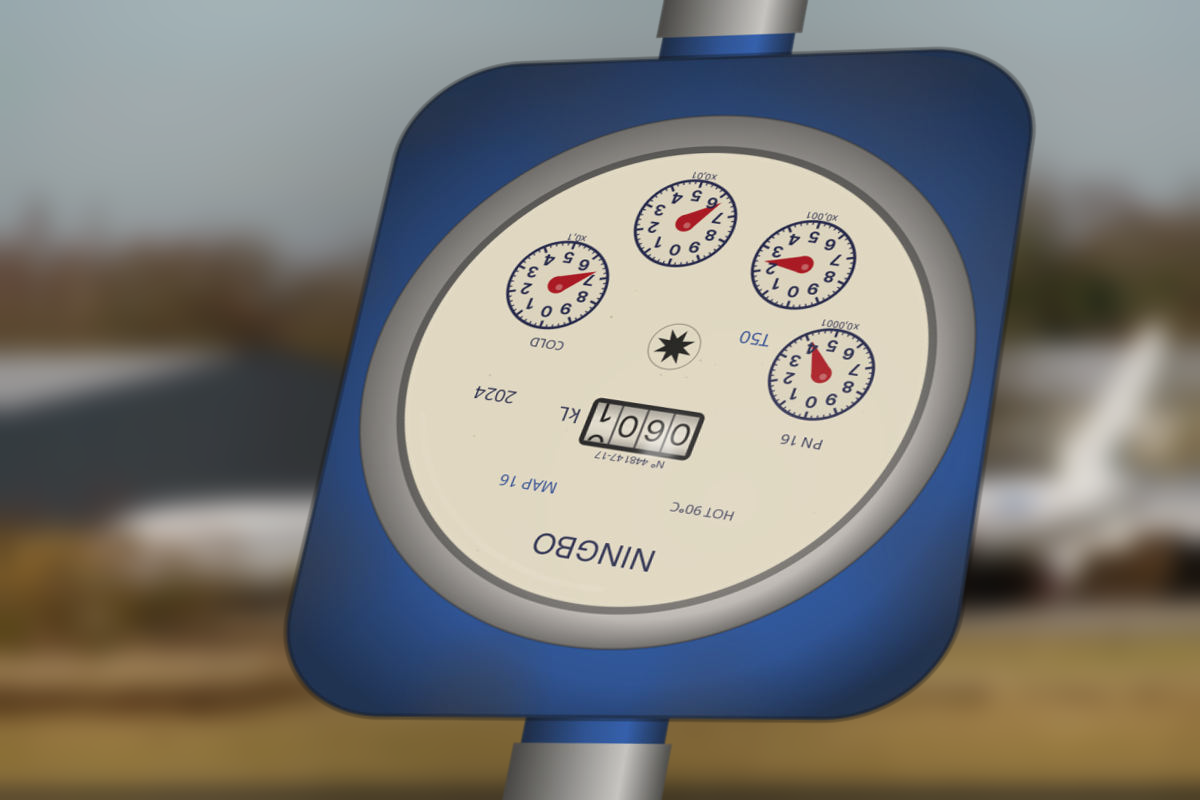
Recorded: 600.6624 kL
